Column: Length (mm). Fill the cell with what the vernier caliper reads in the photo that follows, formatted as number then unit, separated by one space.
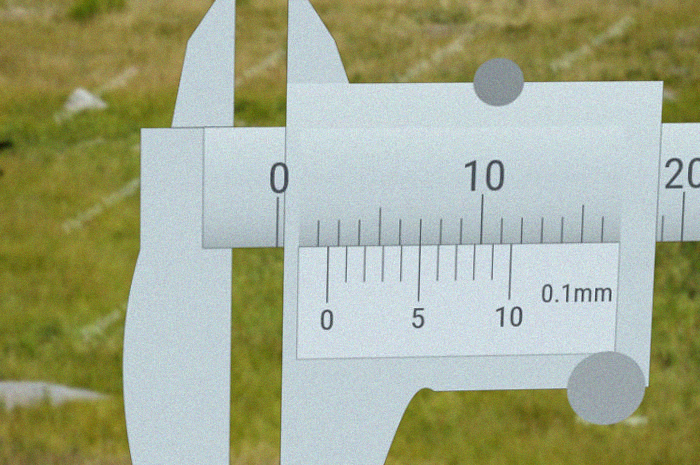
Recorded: 2.5 mm
